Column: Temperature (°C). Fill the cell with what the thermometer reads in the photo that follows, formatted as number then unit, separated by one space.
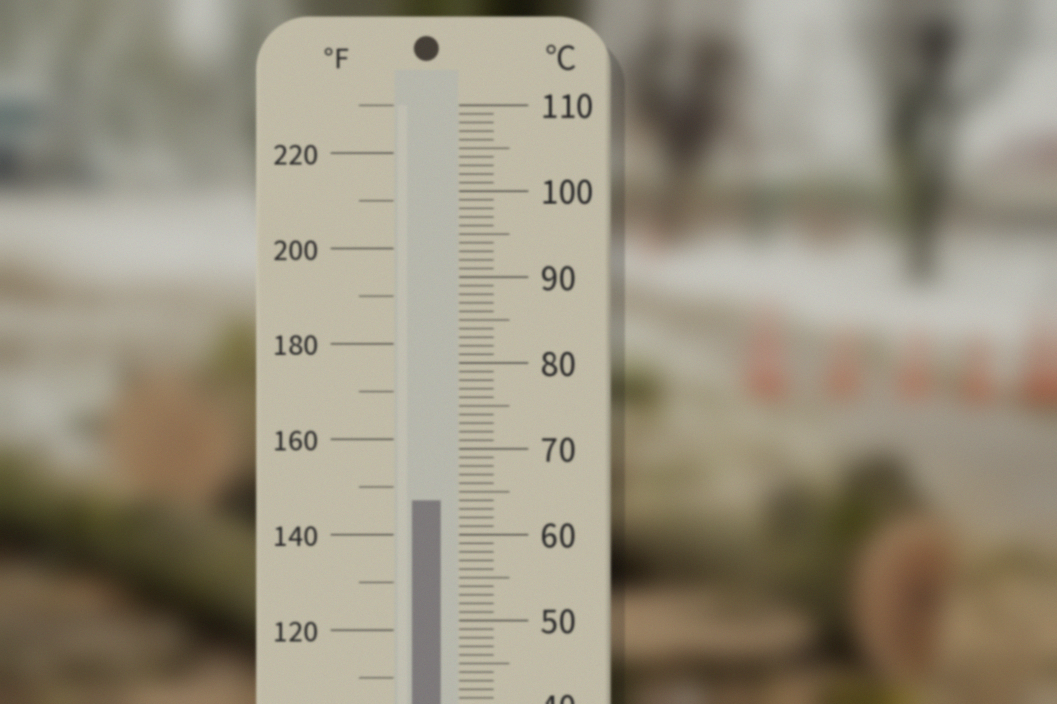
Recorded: 64 °C
